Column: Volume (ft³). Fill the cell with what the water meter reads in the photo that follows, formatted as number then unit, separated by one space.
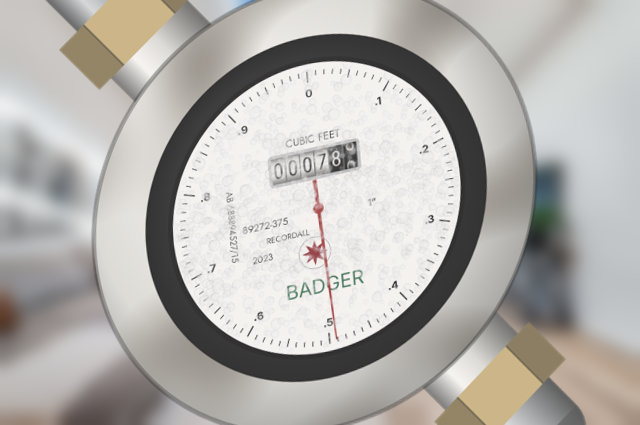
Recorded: 788.49 ft³
